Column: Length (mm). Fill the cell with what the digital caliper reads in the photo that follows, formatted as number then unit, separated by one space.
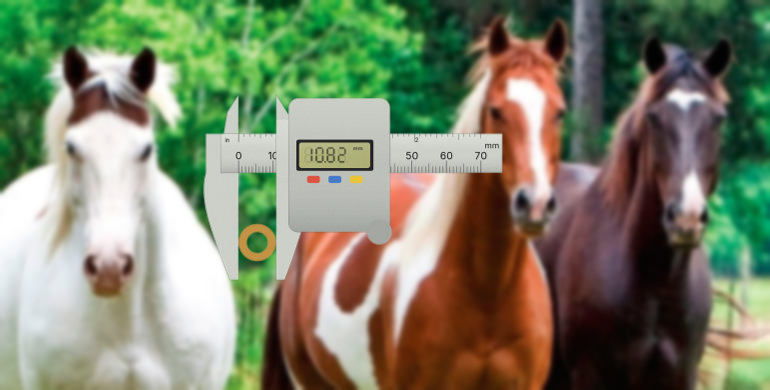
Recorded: 10.82 mm
